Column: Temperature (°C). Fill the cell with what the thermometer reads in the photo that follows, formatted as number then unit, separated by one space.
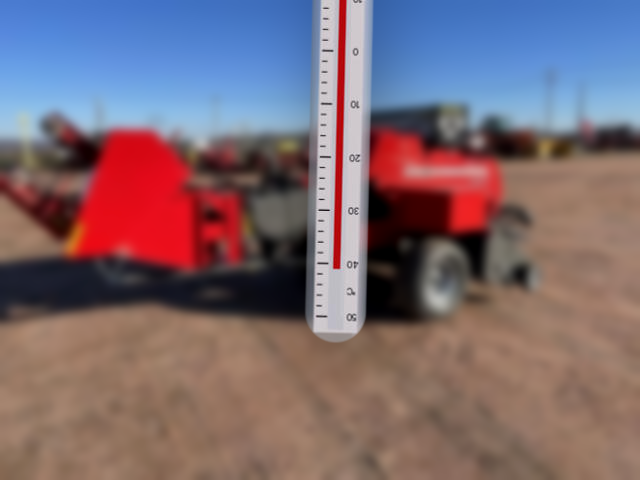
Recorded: 41 °C
